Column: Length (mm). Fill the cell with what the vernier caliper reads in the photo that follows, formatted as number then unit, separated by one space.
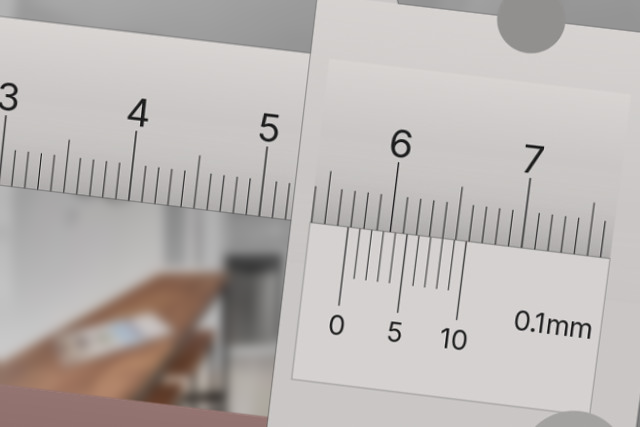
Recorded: 56.8 mm
